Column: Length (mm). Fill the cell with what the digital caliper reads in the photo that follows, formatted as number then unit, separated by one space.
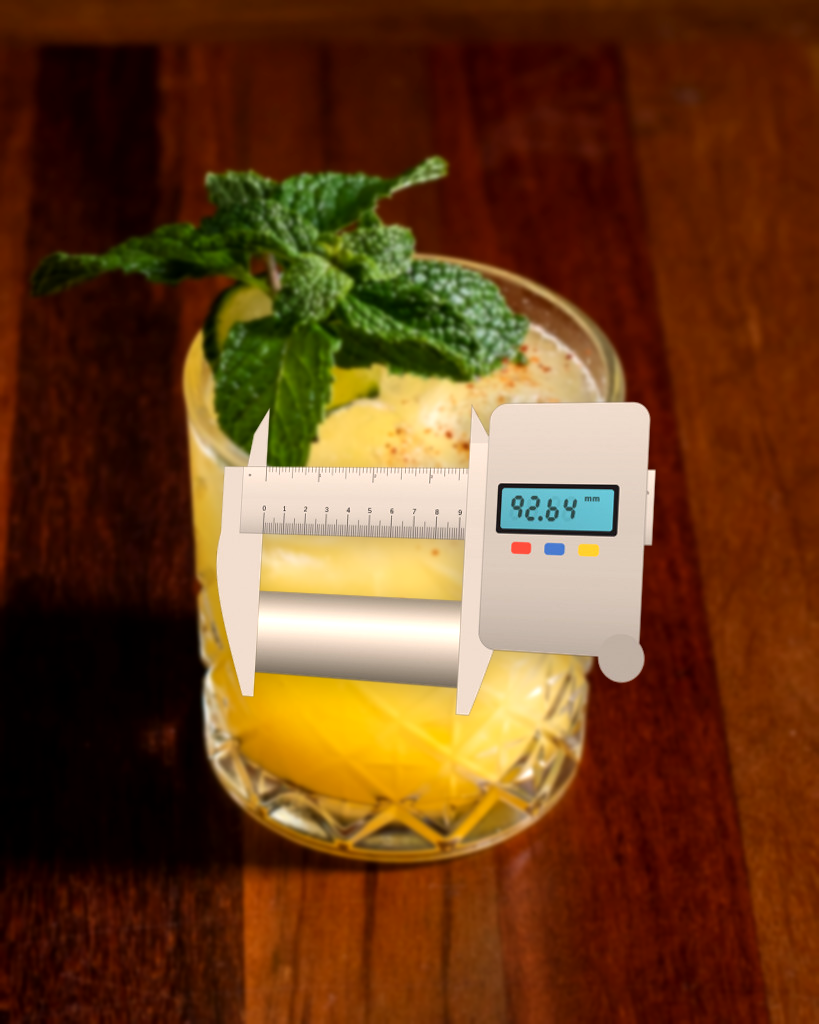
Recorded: 92.64 mm
